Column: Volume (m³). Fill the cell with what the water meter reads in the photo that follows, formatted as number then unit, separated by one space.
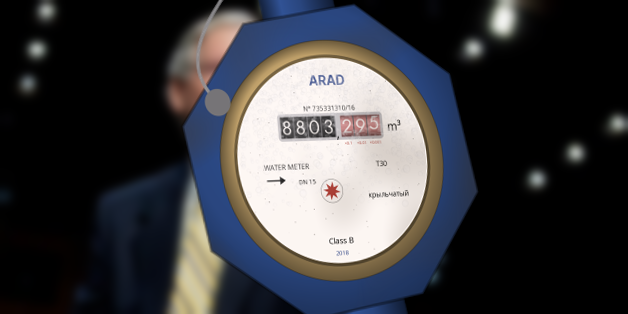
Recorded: 8803.295 m³
